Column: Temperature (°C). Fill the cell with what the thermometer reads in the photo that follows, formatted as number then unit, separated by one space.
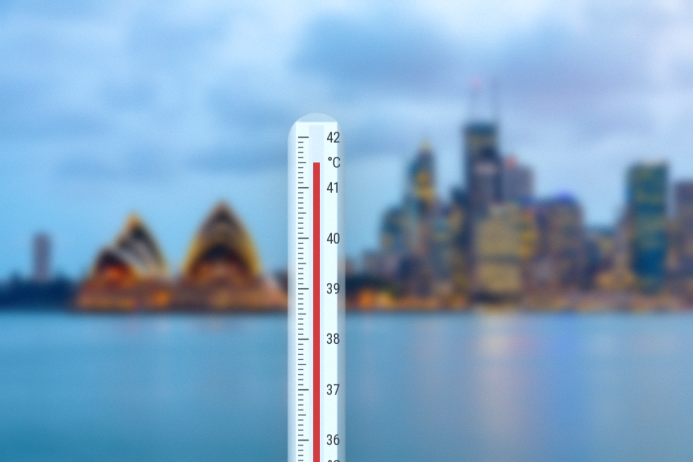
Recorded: 41.5 °C
